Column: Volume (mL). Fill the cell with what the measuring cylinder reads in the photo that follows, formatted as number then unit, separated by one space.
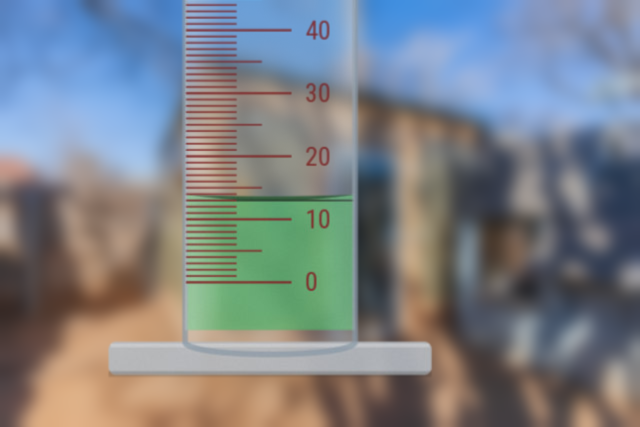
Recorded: 13 mL
